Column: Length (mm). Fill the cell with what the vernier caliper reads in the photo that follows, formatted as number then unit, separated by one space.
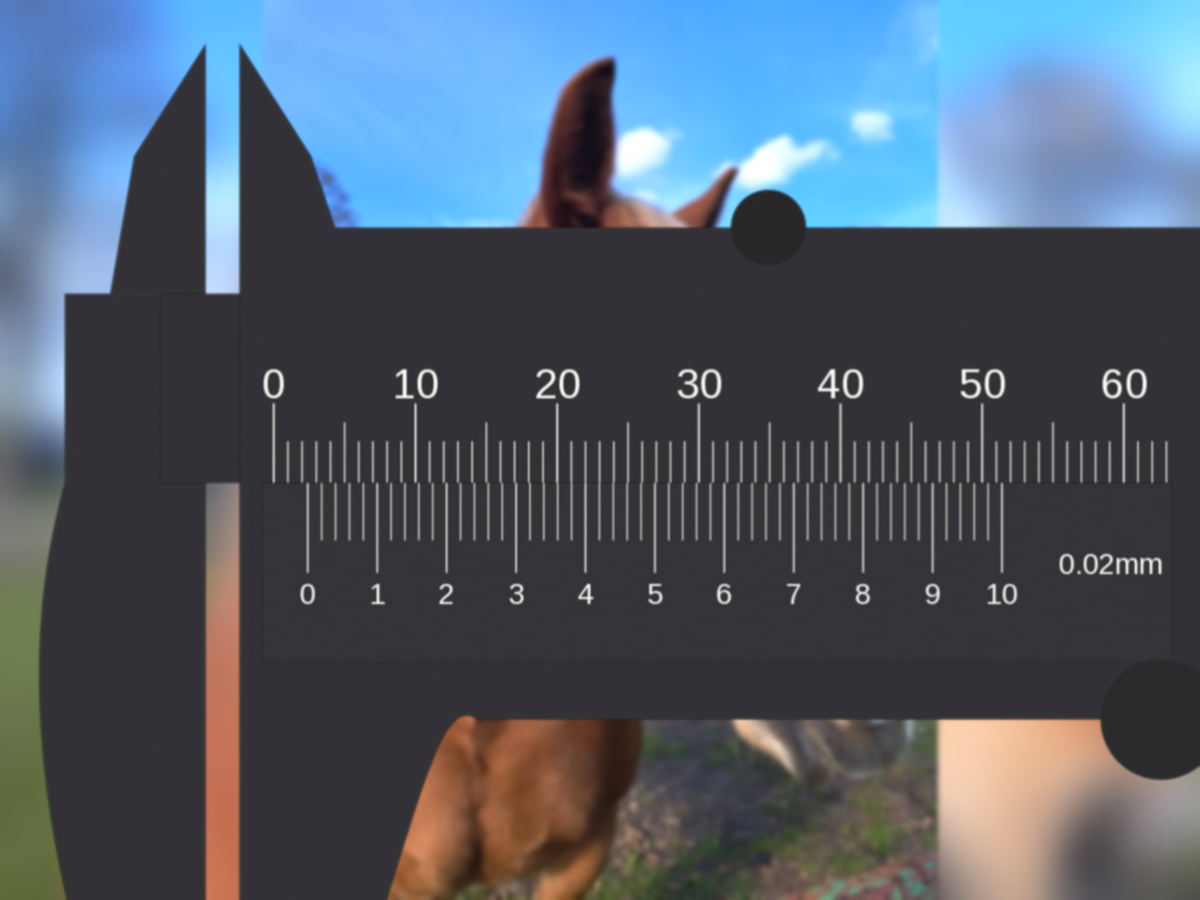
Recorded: 2.4 mm
